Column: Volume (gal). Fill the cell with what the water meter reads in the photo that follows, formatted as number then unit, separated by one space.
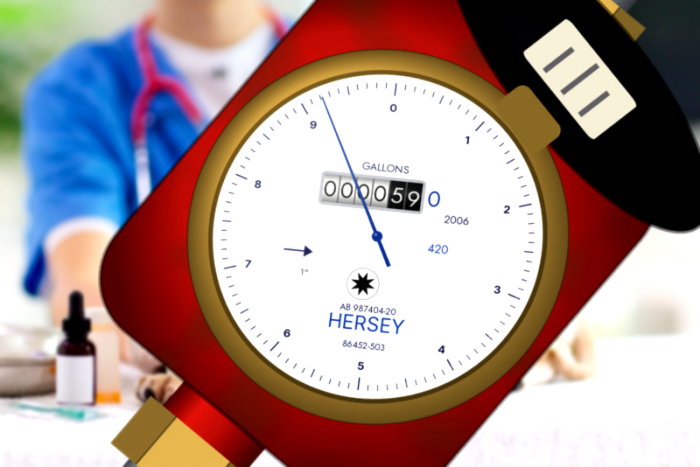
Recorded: 589.2 gal
